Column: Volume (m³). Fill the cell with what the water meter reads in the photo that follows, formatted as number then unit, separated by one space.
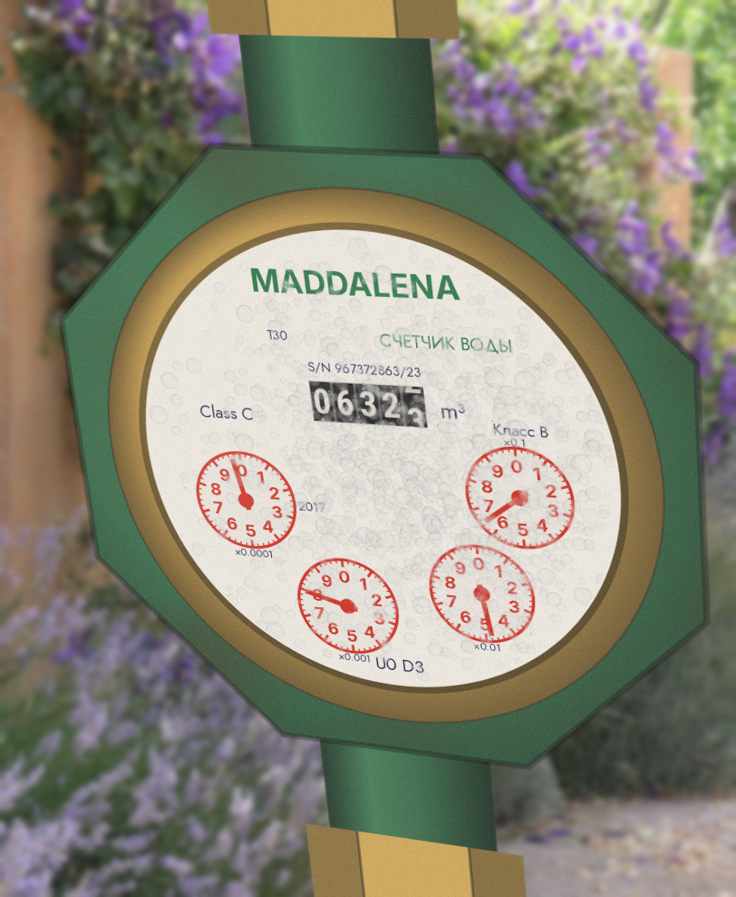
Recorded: 6322.6479 m³
